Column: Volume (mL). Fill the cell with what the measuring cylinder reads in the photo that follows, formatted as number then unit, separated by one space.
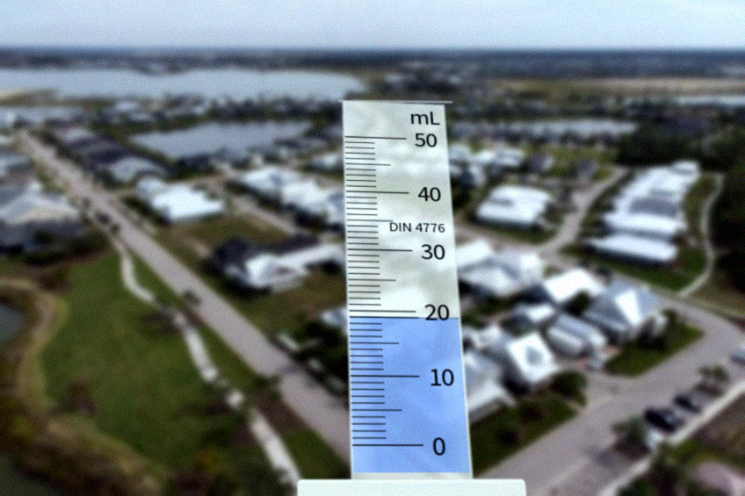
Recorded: 19 mL
